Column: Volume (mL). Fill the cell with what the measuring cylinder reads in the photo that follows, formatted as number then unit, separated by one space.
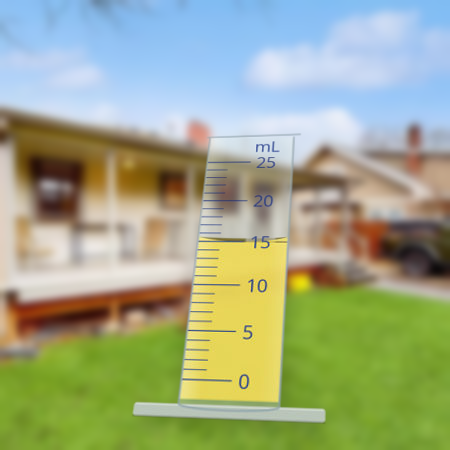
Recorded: 15 mL
